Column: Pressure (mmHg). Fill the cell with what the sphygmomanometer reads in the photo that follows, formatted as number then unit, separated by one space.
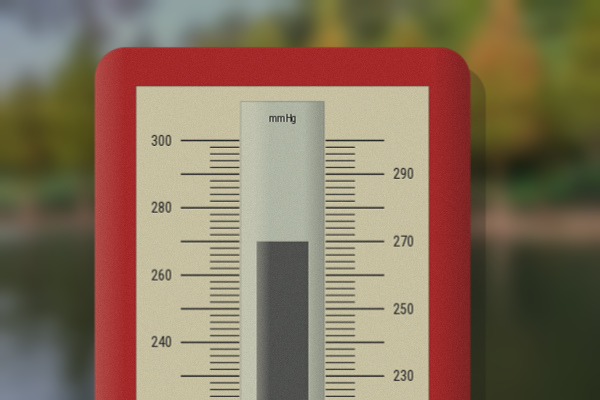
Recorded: 270 mmHg
